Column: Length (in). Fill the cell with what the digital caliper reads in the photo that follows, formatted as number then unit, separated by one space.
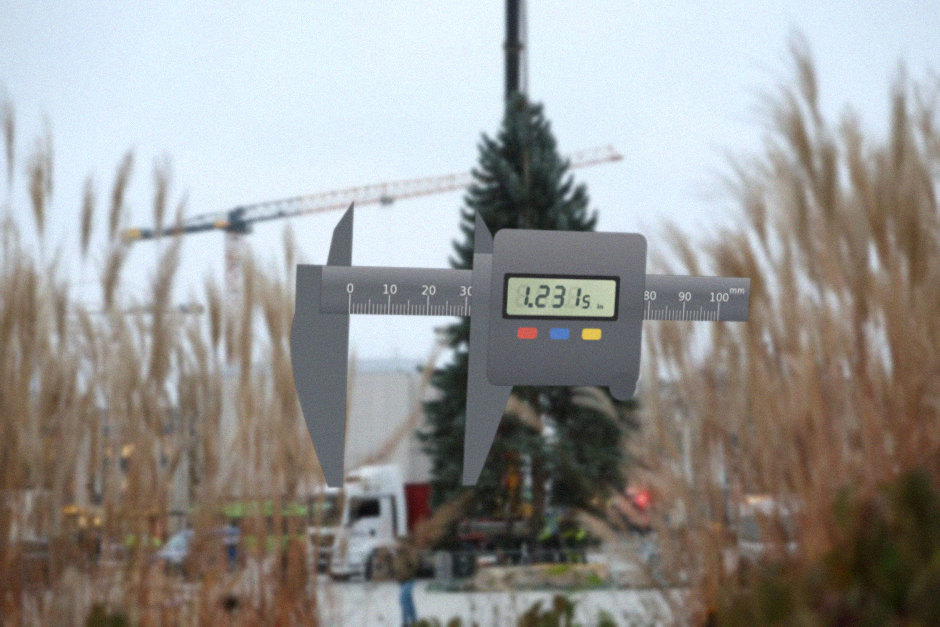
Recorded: 1.2315 in
